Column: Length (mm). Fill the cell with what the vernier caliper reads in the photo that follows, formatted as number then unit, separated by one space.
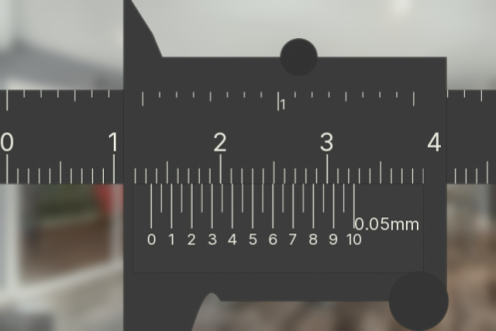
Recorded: 13.5 mm
